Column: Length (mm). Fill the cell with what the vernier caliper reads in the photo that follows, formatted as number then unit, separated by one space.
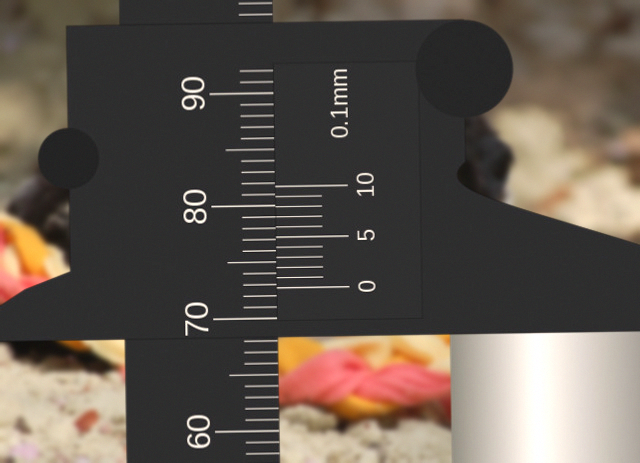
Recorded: 72.7 mm
